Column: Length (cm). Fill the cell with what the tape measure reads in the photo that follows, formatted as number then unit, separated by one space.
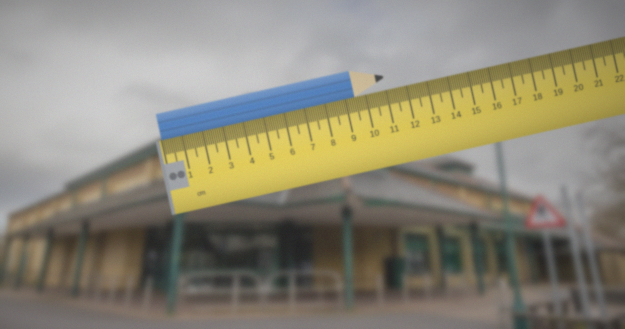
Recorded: 11 cm
